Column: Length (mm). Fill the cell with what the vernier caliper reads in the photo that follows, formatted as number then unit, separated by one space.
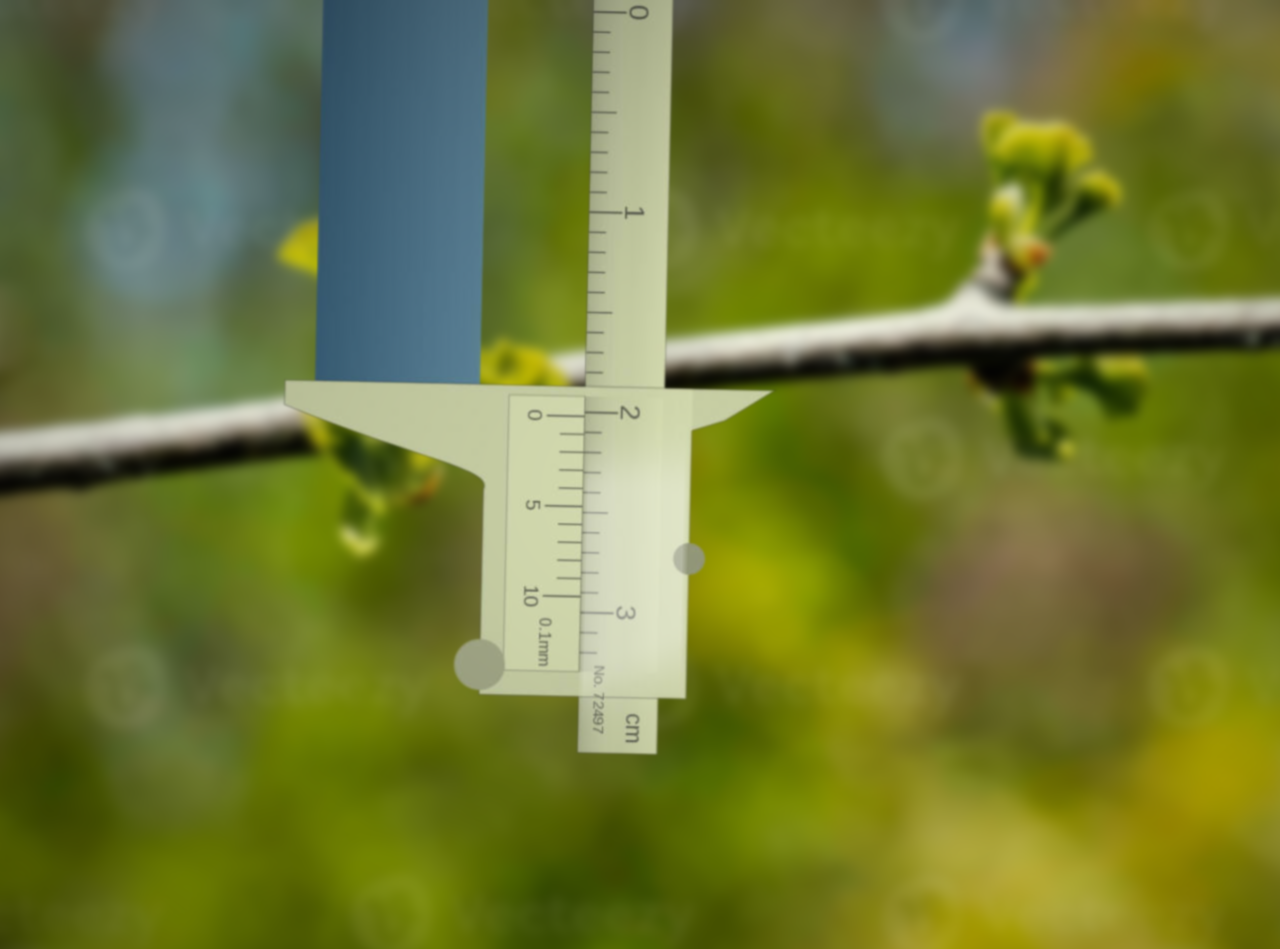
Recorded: 20.2 mm
